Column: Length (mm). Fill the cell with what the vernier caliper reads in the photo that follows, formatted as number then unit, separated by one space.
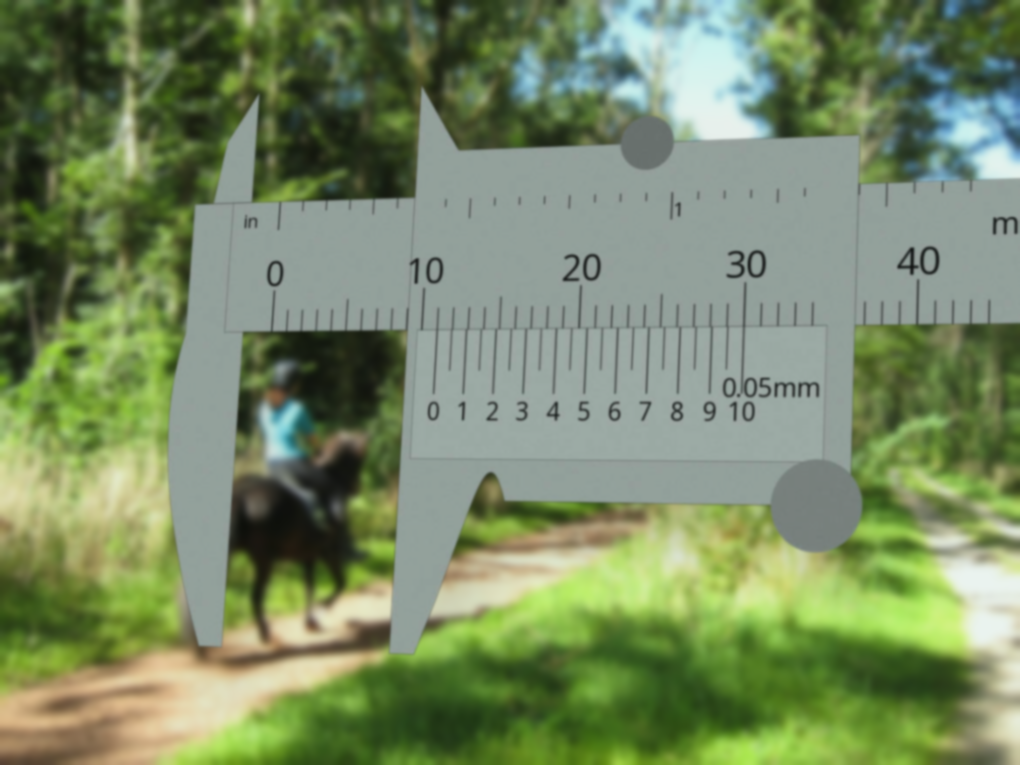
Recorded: 11.0 mm
